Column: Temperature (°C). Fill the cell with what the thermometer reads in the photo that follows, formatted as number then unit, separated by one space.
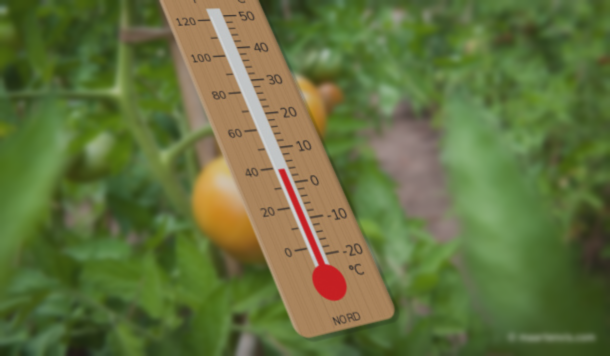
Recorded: 4 °C
